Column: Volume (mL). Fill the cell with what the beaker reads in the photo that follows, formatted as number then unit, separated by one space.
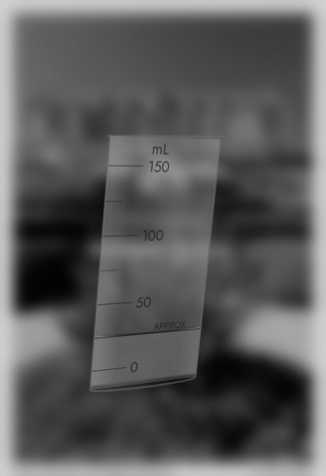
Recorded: 25 mL
